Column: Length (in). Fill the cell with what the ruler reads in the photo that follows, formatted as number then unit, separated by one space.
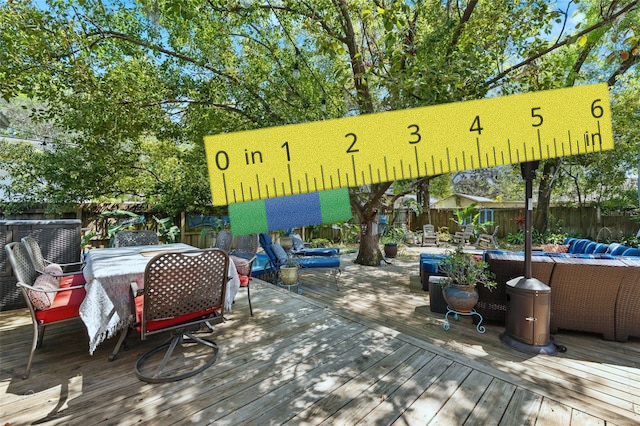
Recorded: 1.875 in
